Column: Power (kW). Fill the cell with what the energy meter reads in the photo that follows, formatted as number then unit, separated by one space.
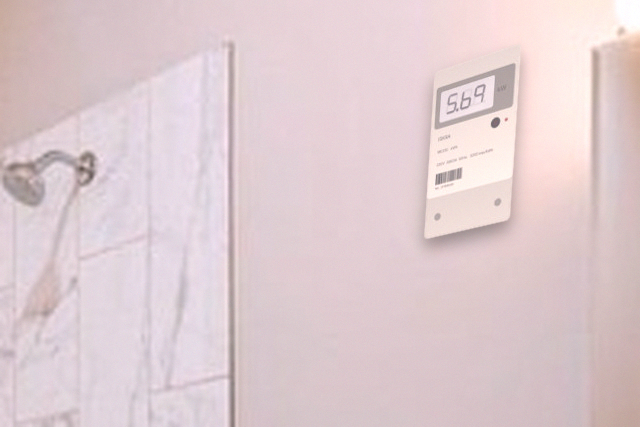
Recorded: 5.69 kW
